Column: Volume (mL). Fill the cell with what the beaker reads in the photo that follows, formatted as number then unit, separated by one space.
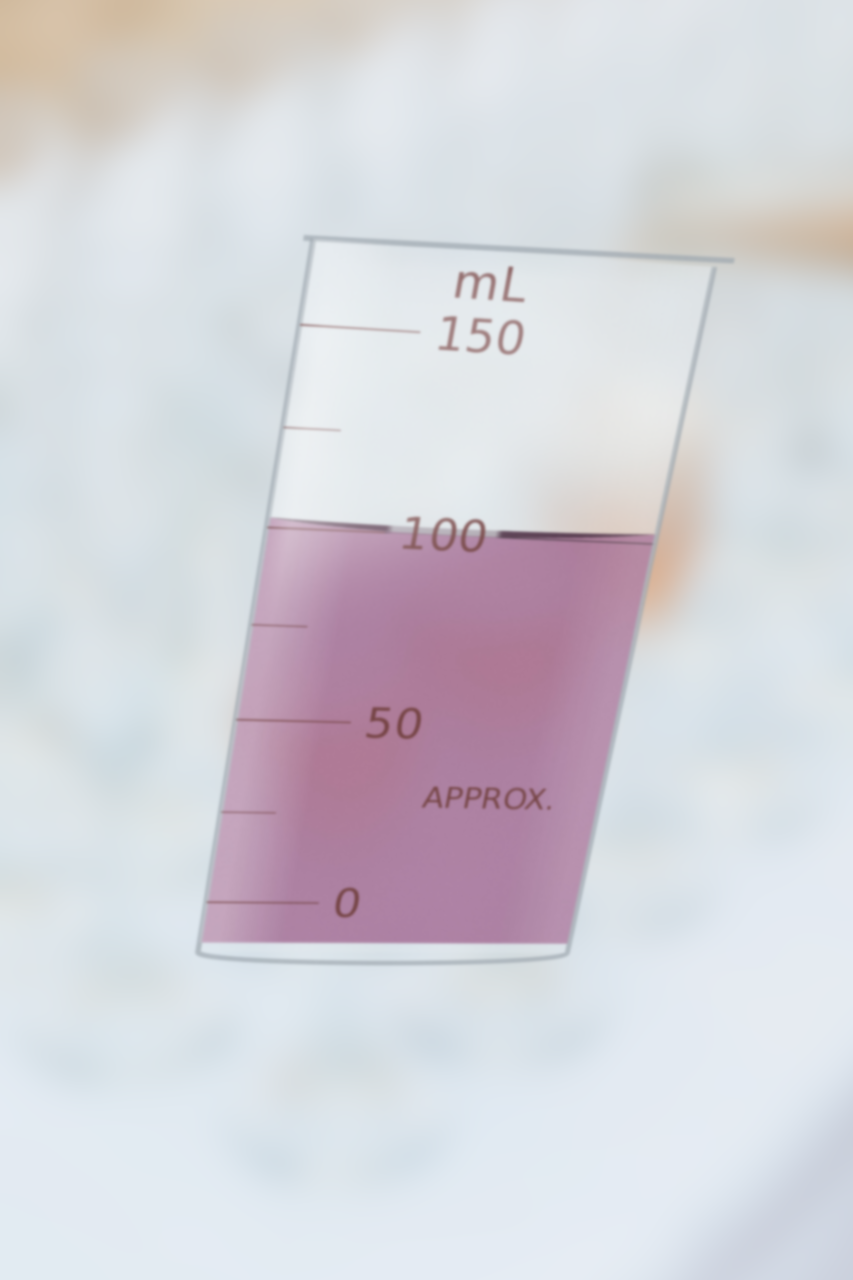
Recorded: 100 mL
